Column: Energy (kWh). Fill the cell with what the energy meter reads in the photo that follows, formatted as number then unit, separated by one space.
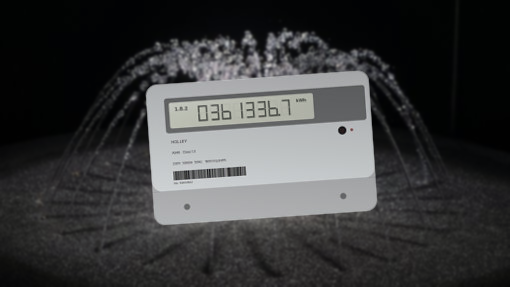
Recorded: 361336.7 kWh
